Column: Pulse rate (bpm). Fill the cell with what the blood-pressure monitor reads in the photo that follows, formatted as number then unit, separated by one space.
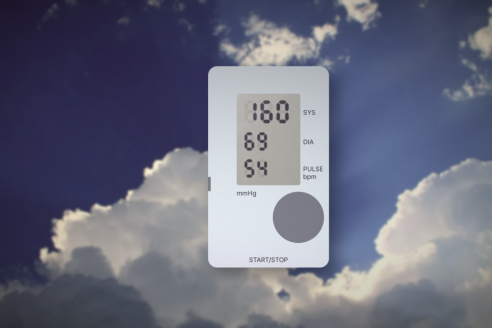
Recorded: 54 bpm
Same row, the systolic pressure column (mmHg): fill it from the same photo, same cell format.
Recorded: 160 mmHg
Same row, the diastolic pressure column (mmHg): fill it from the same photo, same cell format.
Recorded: 69 mmHg
